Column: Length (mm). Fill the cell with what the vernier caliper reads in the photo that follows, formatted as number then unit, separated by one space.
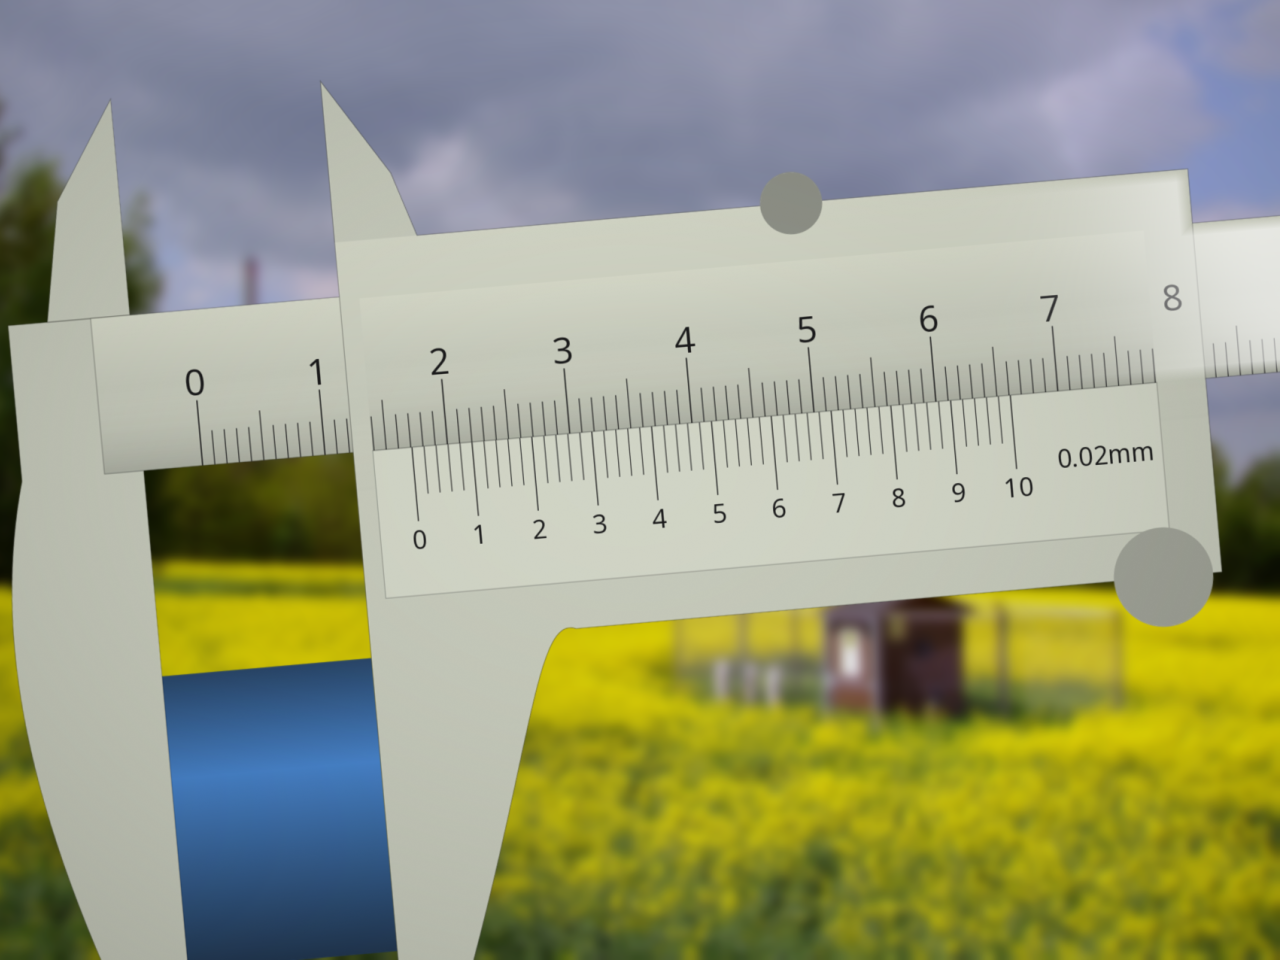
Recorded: 17.1 mm
